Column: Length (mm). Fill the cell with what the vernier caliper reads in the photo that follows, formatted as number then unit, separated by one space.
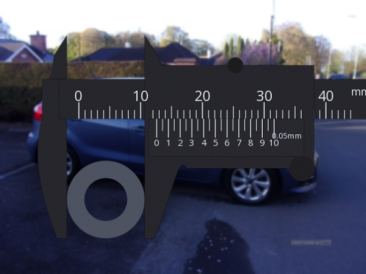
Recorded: 12.6 mm
